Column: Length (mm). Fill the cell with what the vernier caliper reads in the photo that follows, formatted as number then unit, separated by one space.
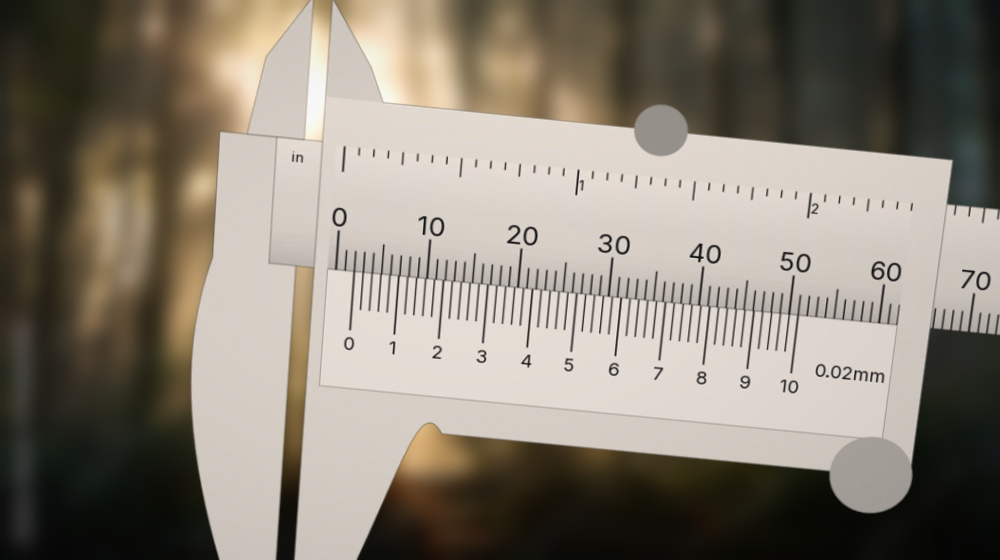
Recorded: 2.0 mm
